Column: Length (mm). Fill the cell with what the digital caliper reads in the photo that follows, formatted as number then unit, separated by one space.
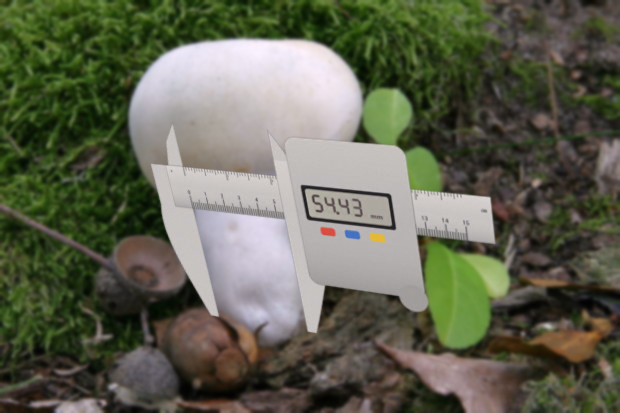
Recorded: 54.43 mm
